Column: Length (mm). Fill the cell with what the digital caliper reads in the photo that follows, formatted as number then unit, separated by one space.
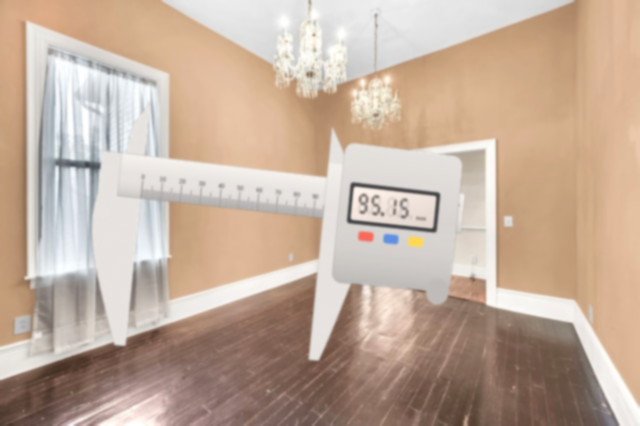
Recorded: 95.15 mm
